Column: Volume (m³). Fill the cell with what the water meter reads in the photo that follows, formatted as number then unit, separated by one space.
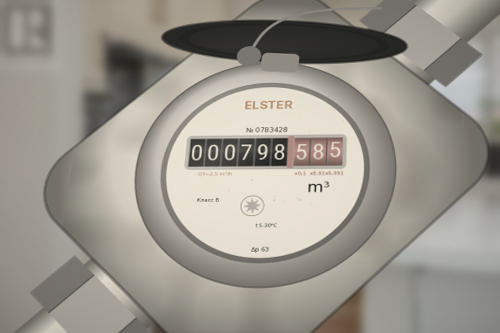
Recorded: 798.585 m³
